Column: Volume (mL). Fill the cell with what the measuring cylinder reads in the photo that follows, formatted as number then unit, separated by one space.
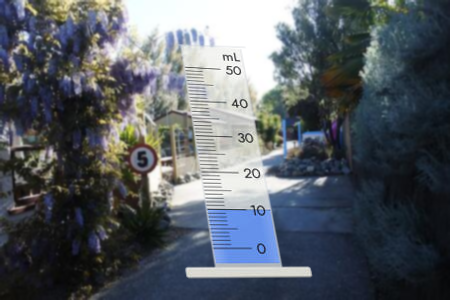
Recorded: 10 mL
